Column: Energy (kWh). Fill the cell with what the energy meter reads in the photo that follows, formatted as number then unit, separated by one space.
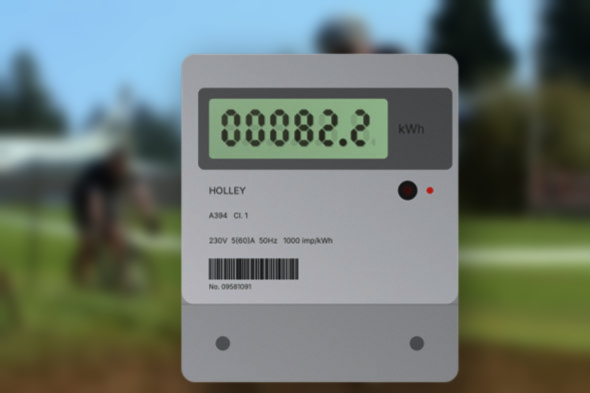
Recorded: 82.2 kWh
